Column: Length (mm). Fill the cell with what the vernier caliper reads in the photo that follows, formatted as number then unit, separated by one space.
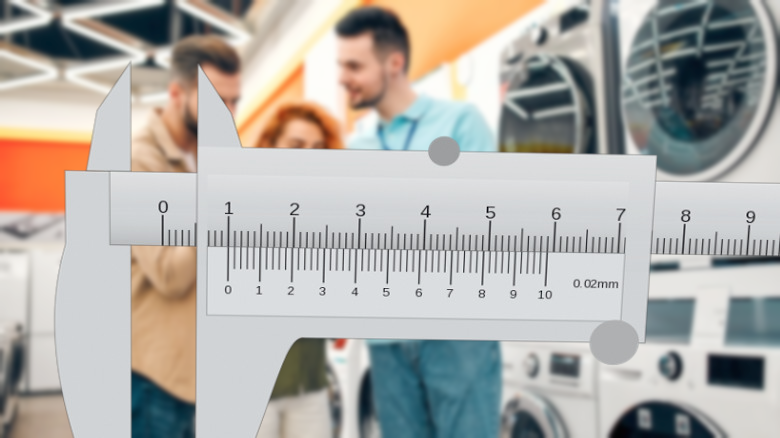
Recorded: 10.0 mm
